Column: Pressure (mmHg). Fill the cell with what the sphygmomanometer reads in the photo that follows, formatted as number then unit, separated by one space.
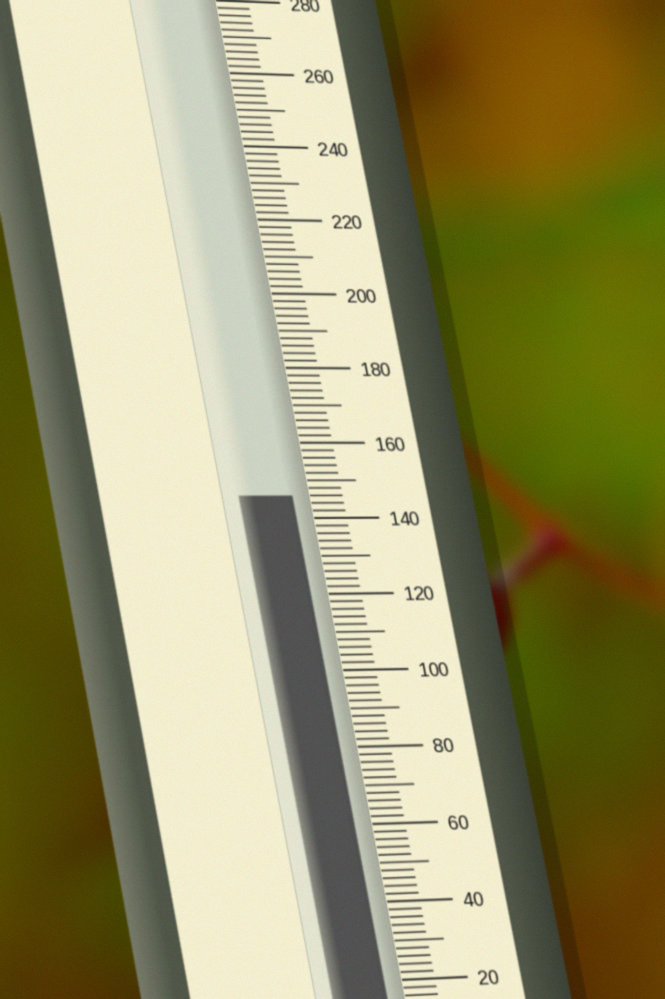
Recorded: 146 mmHg
